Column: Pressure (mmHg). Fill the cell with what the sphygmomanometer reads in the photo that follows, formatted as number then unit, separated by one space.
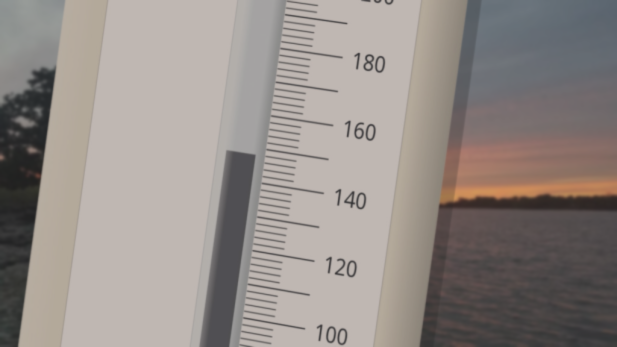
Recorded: 148 mmHg
